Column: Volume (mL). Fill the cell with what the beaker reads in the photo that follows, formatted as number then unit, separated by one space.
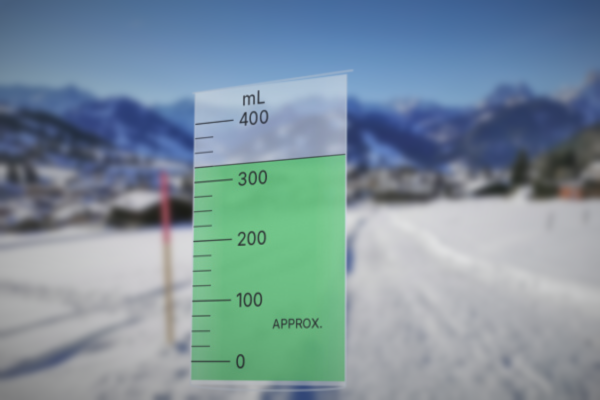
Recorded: 325 mL
